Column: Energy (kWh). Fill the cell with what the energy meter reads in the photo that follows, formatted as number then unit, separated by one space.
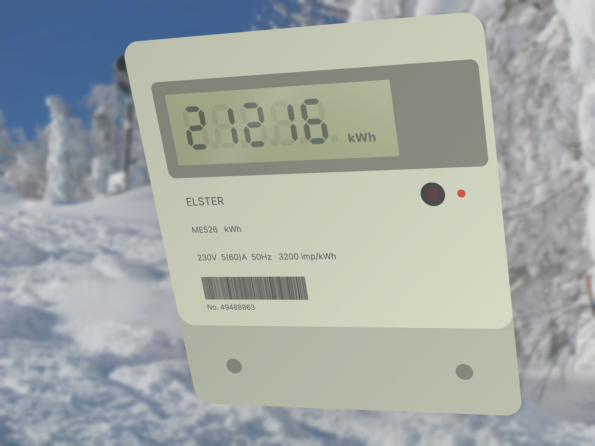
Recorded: 21216 kWh
